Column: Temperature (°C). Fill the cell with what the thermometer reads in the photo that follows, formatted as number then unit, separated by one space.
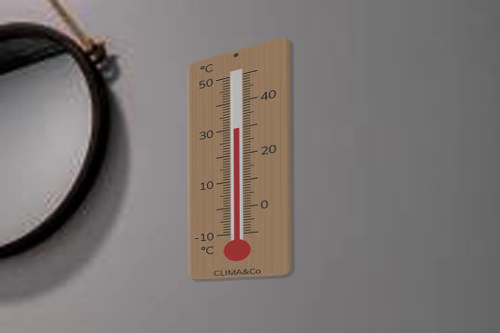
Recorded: 30 °C
